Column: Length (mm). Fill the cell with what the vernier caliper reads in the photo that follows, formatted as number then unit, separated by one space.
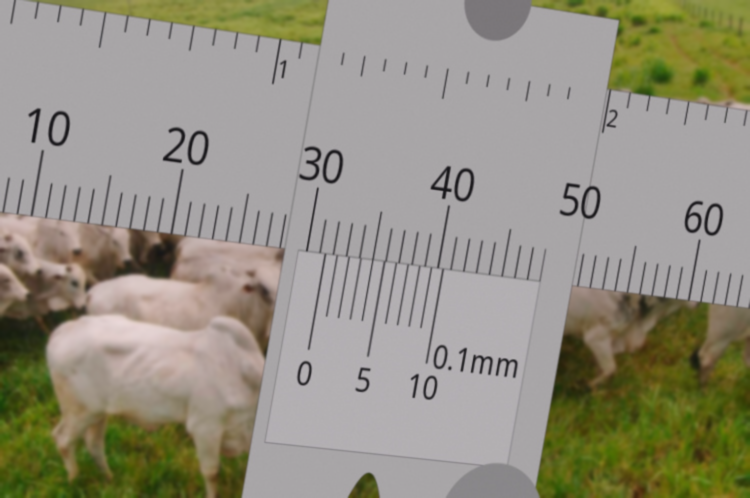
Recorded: 31.4 mm
